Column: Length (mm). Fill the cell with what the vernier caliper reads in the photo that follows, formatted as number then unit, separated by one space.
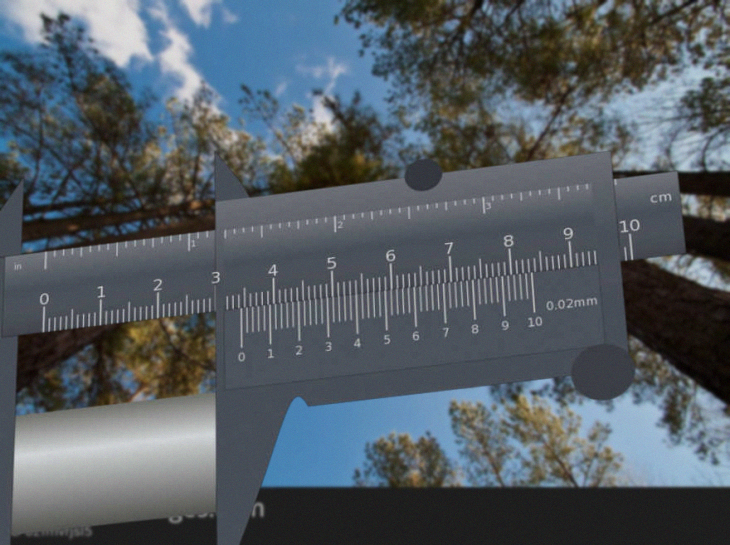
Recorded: 34.4 mm
